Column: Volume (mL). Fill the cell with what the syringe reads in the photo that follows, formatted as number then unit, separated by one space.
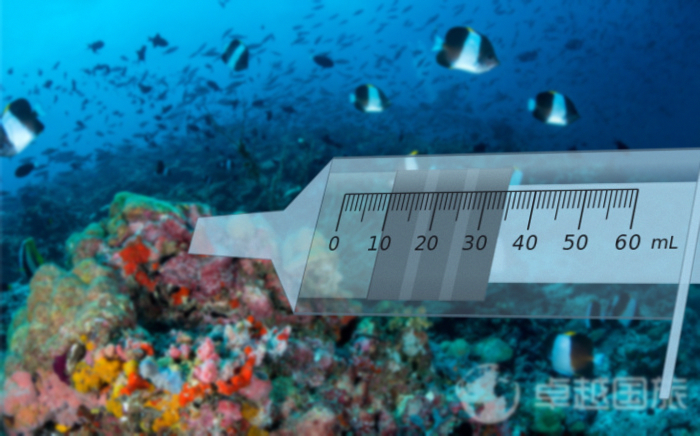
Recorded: 10 mL
